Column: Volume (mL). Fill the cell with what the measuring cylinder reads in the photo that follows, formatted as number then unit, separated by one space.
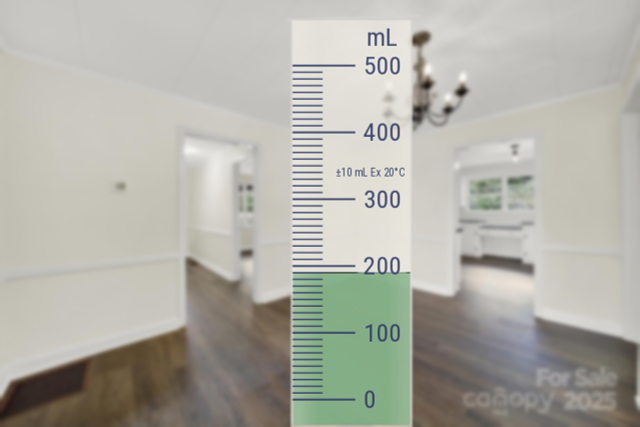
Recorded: 190 mL
